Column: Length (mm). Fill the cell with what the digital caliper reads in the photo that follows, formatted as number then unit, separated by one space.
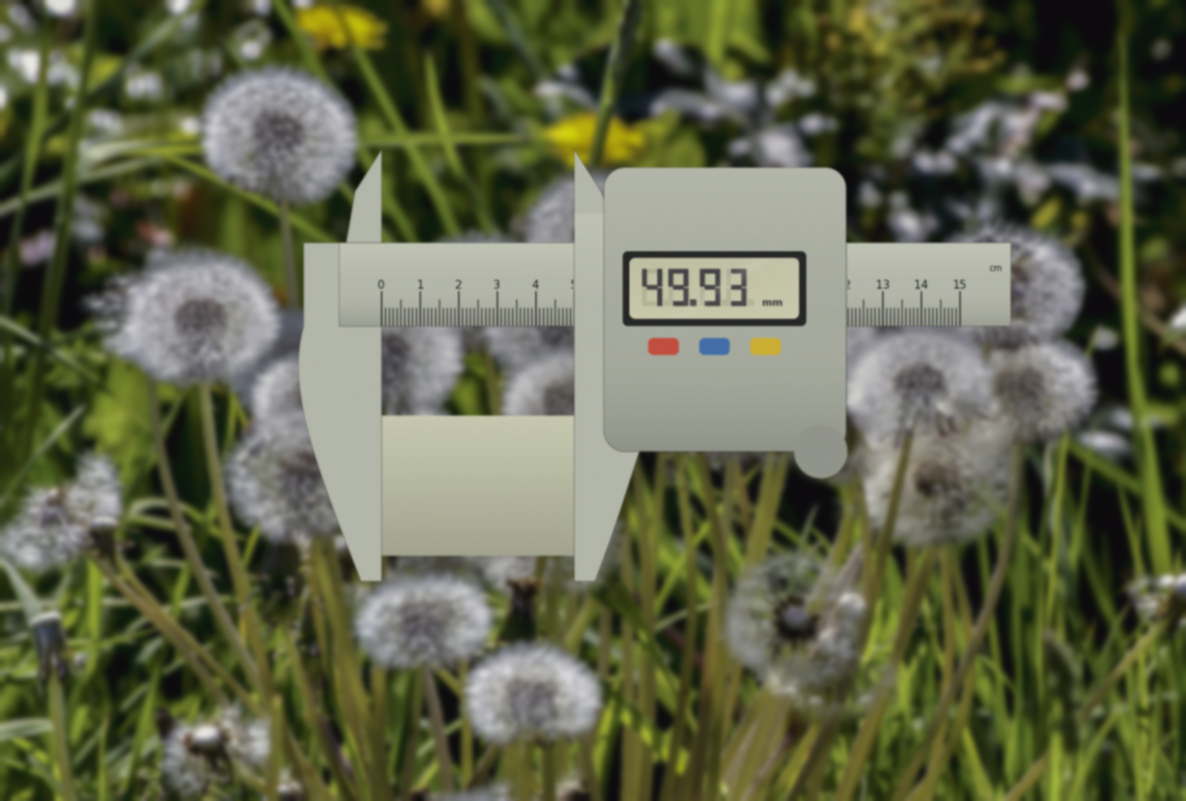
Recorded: 49.93 mm
